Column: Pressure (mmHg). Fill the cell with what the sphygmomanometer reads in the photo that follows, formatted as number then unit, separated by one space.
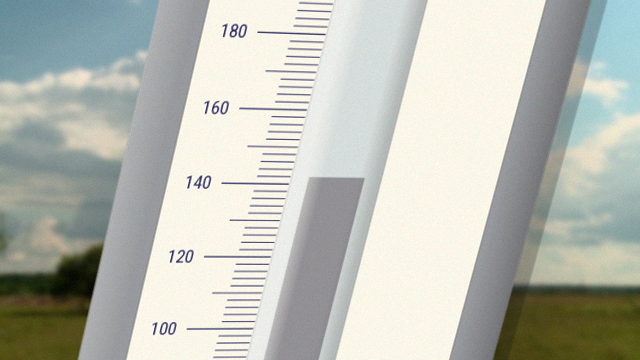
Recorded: 142 mmHg
